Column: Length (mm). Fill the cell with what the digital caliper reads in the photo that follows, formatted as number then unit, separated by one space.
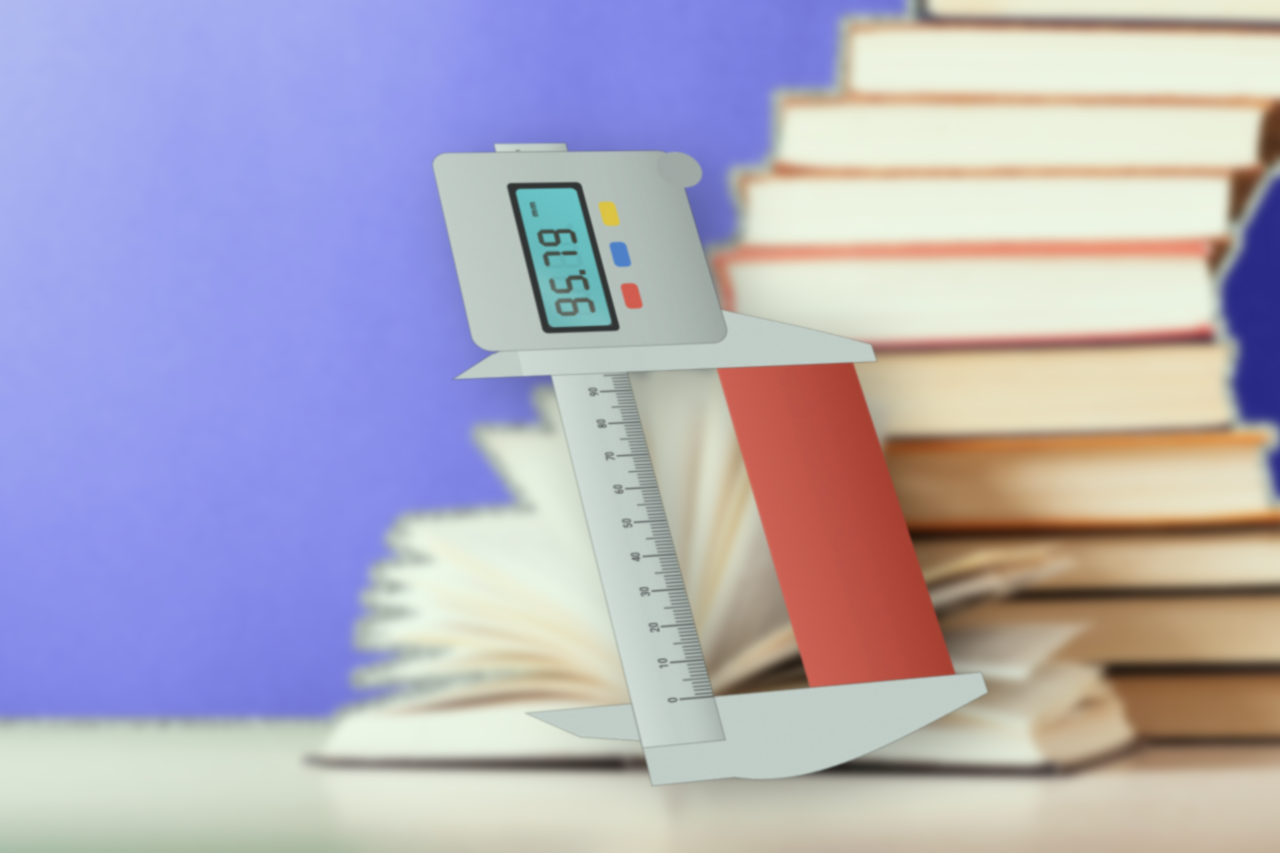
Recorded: 95.79 mm
